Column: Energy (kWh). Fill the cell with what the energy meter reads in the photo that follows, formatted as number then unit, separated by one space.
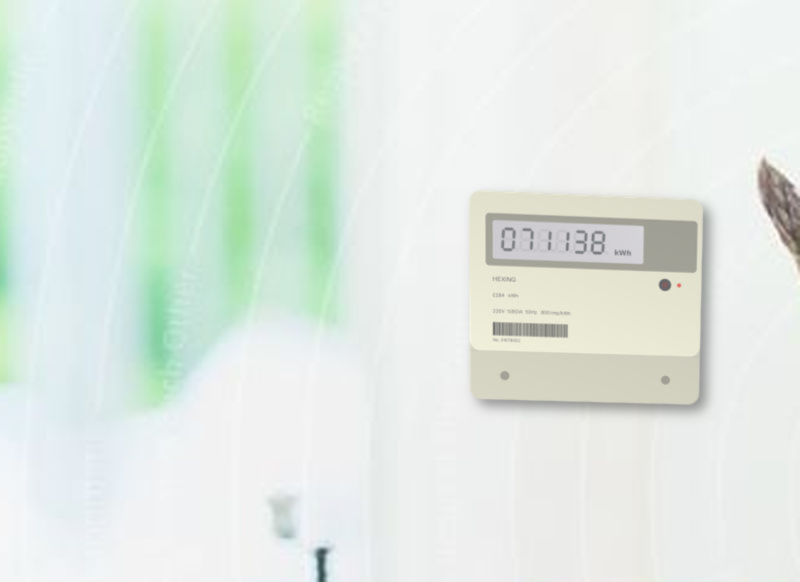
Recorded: 71138 kWh
